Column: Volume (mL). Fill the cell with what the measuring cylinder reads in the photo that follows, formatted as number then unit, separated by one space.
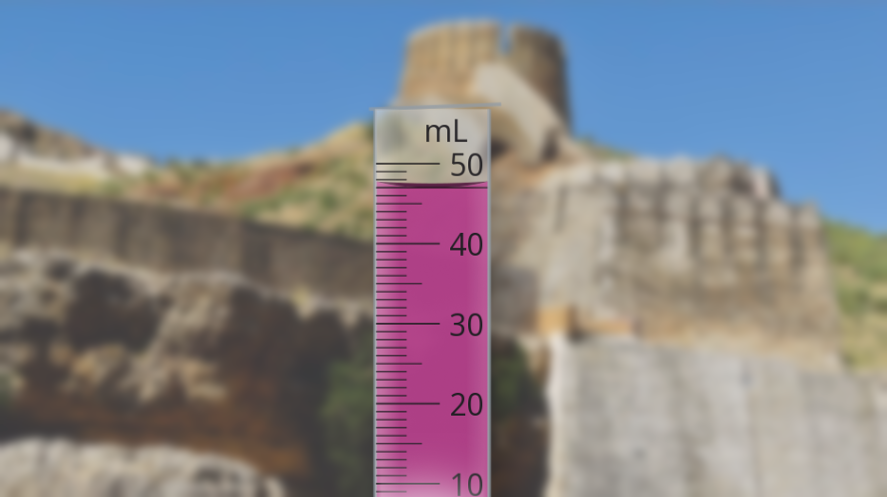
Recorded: 47 mL
